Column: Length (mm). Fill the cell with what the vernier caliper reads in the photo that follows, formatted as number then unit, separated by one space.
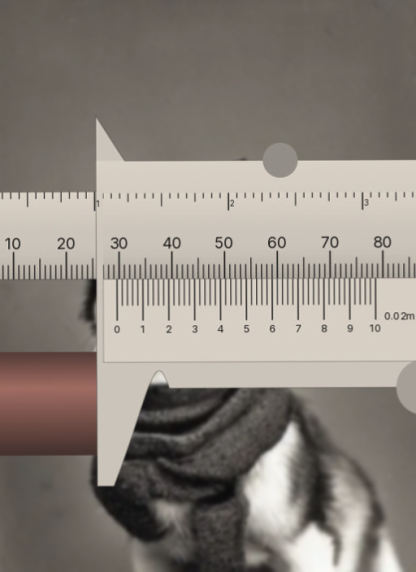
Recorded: 29.6 mm
